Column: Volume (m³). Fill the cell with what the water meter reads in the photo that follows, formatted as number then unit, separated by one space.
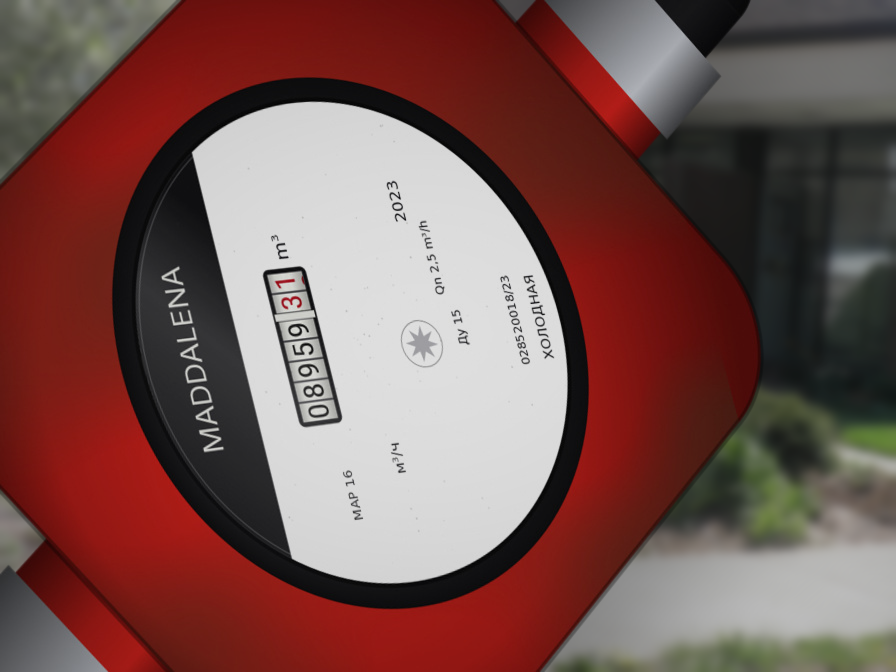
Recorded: 8959.31 m³
